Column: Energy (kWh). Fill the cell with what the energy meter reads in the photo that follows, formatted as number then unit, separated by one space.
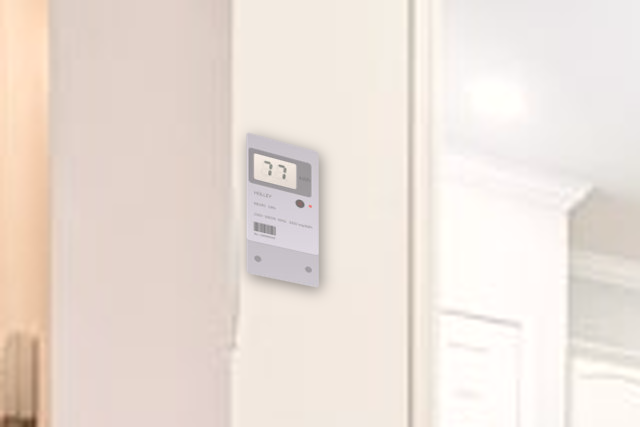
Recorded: 77 kWh
